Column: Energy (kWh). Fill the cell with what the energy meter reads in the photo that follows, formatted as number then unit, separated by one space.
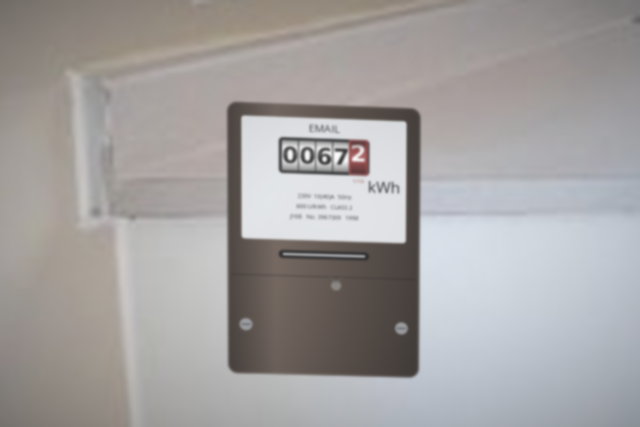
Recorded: 67.2 kWh
